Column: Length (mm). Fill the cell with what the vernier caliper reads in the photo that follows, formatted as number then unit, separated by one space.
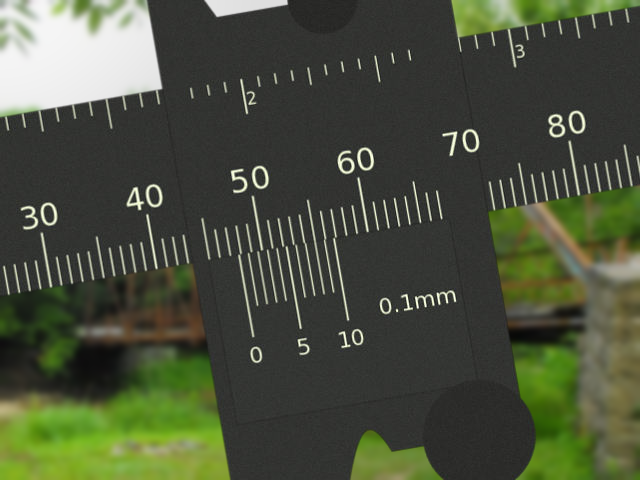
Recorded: 47.8 mm
